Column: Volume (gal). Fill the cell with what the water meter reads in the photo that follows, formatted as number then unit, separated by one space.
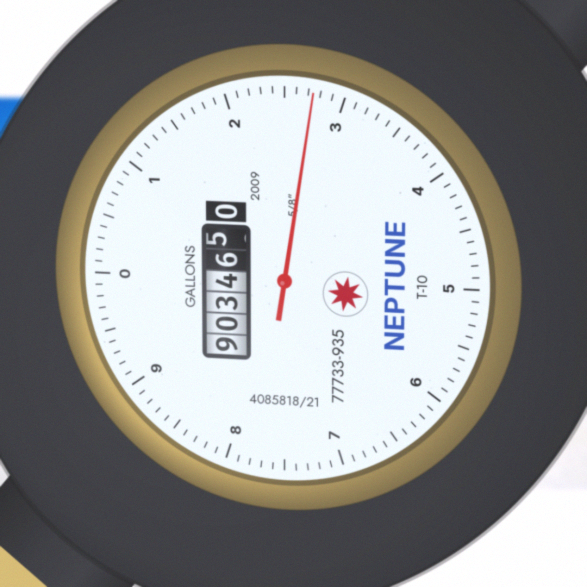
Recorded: 9034652.7 gal
